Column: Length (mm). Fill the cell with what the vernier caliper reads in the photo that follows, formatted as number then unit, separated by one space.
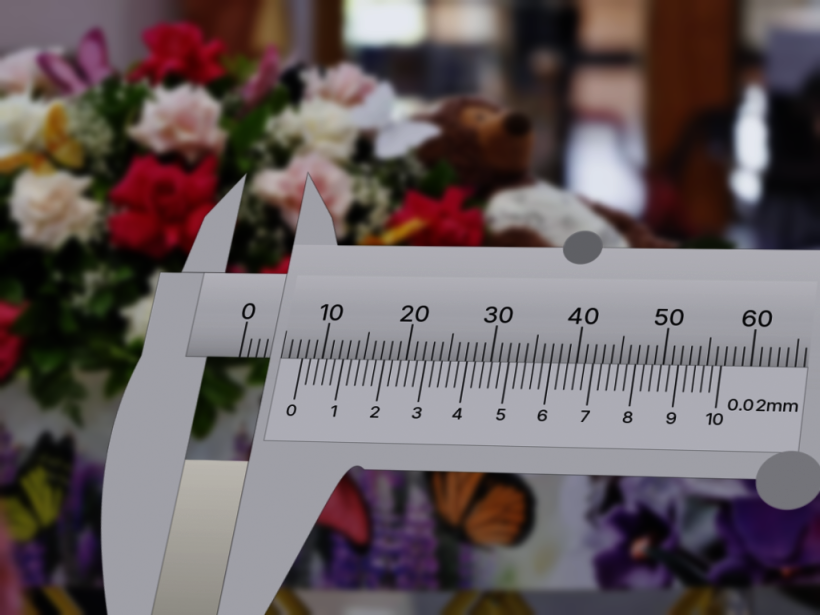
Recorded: 7.6 mm
